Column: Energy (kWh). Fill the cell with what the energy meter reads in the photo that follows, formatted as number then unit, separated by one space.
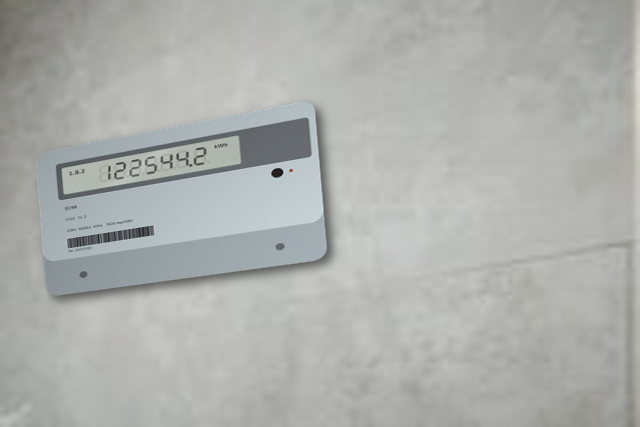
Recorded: 122544.2 kWh
